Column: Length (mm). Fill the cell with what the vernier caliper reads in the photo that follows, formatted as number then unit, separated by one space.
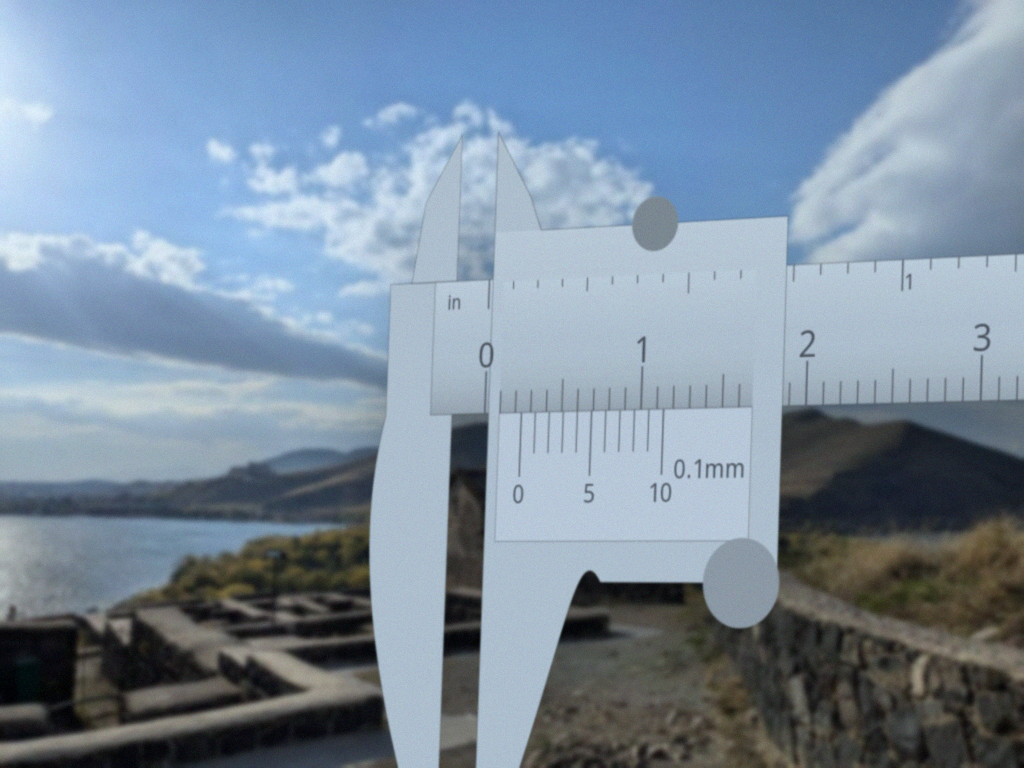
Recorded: 2.4 mm
